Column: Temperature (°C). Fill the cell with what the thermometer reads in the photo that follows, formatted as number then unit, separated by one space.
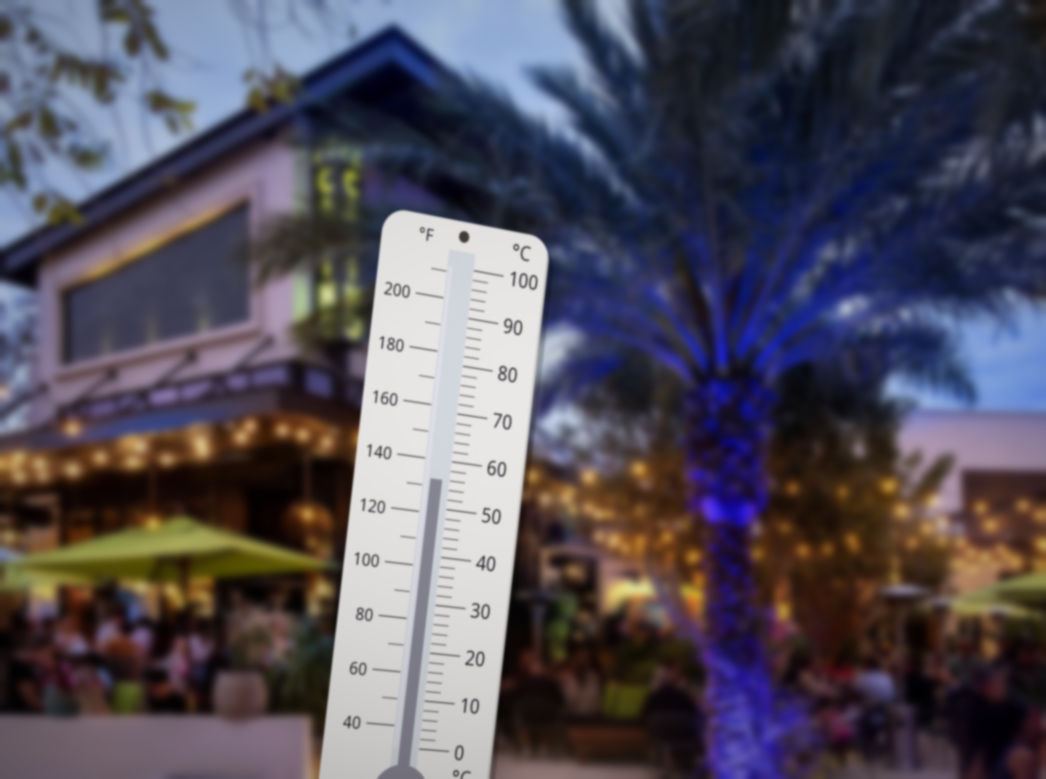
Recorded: 56 °C
